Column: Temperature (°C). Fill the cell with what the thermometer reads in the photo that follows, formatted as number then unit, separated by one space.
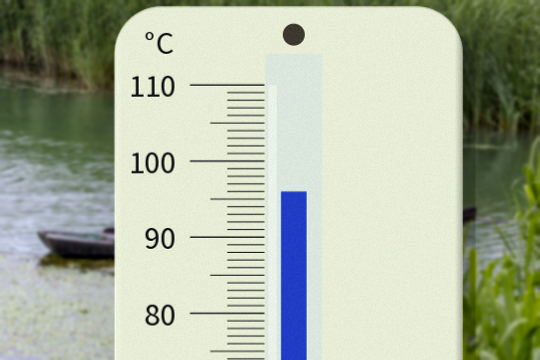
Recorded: 96 °C
